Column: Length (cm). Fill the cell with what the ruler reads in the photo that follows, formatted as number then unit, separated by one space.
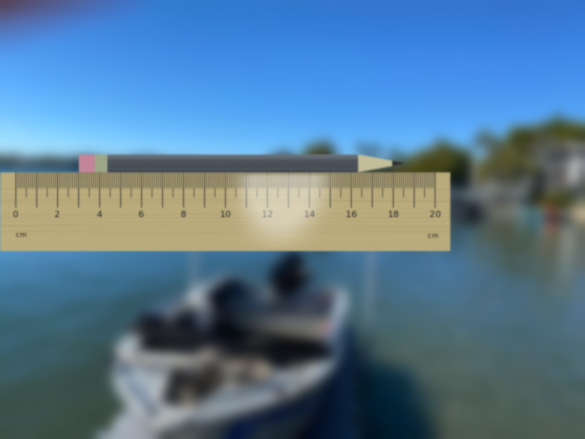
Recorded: 15.5 cm
